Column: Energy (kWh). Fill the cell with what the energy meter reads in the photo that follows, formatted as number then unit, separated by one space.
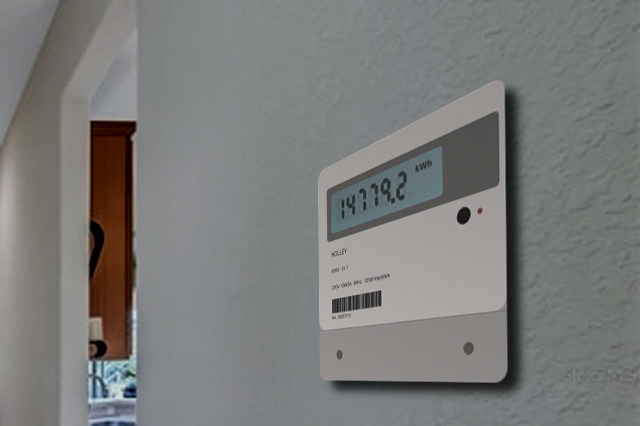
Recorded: 14779.2 kWh
